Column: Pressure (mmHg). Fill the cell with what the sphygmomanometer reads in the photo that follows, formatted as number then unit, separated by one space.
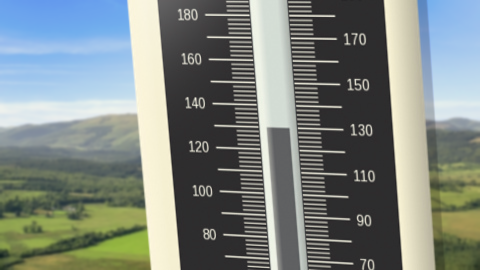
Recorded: 130 mmHg
